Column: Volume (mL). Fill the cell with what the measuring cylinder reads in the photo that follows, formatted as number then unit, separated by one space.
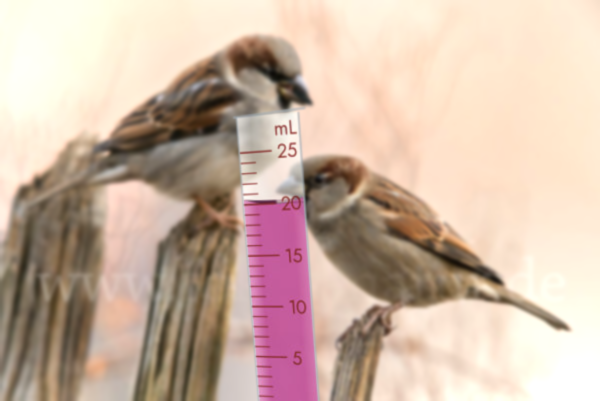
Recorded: 20 mL
